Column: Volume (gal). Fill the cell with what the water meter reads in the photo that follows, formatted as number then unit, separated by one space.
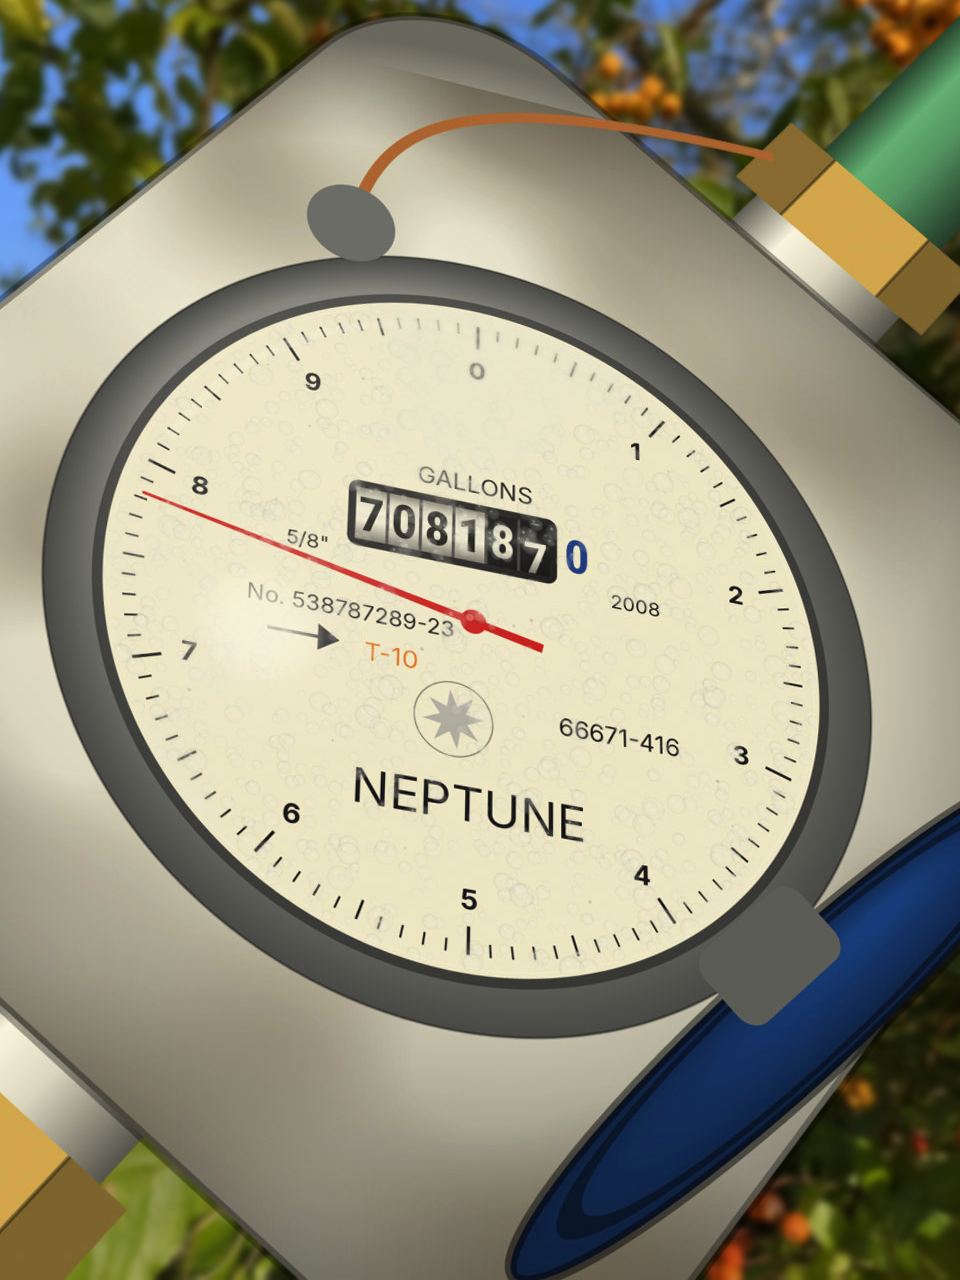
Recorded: 7081867.8 gal
